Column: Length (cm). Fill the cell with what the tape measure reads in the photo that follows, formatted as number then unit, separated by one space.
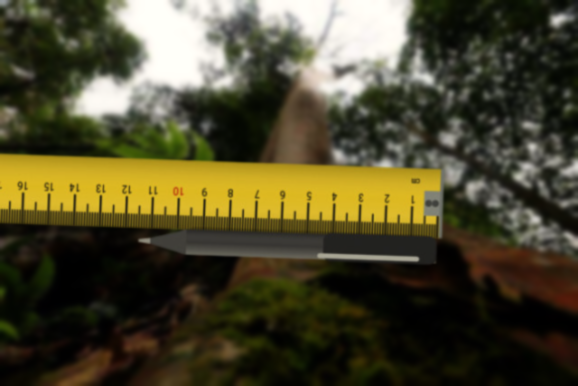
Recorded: 11.5 cm
